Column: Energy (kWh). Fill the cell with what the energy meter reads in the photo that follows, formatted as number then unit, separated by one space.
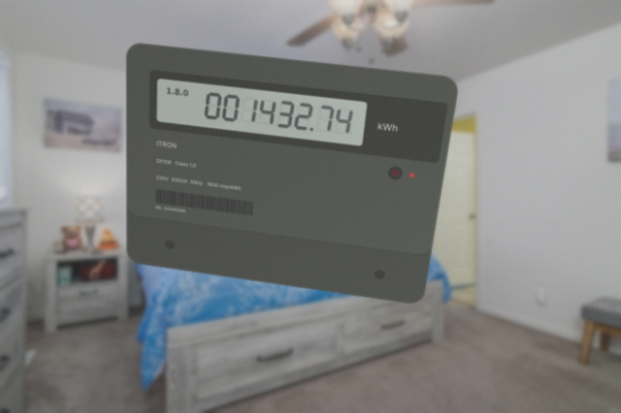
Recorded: 1432.74 kWh
